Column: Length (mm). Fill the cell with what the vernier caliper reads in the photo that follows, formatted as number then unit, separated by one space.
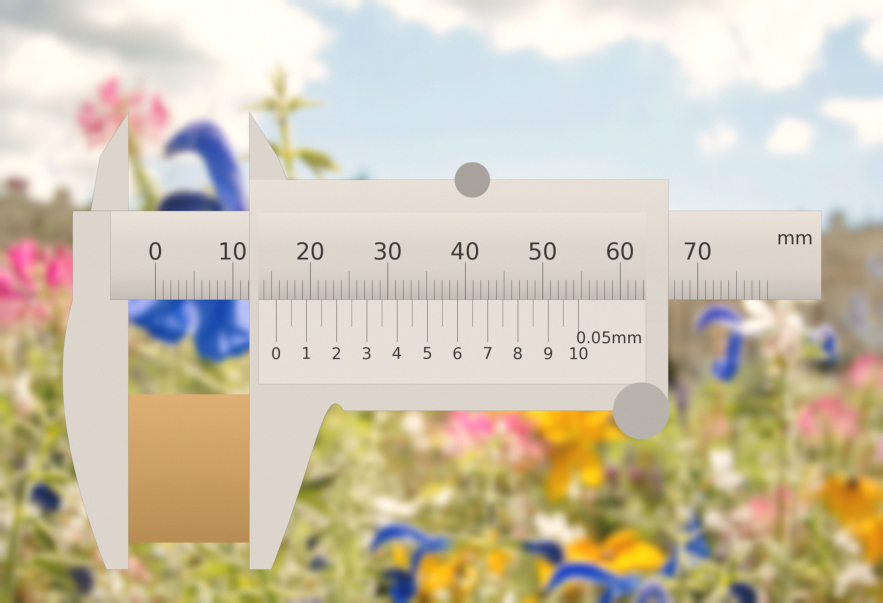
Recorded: 15.6 mm
